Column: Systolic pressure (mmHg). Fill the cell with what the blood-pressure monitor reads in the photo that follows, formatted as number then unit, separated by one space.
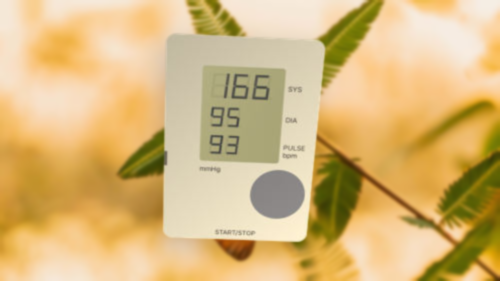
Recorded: 166 mmHg
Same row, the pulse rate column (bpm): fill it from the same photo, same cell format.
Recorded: 93 bpm
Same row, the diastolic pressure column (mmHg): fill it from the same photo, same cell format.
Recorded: 95 mmHg
